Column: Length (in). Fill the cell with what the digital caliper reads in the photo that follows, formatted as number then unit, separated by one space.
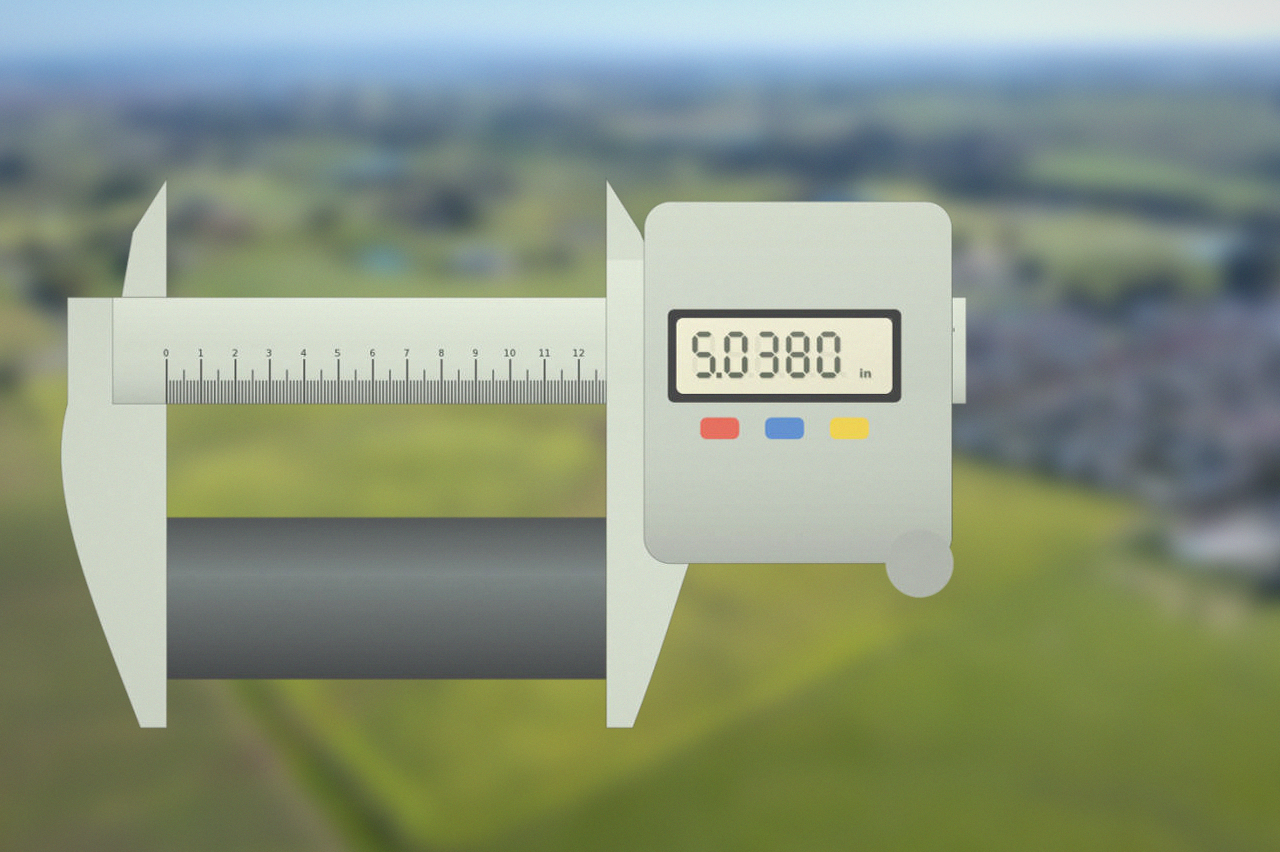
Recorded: 5.0380 in
